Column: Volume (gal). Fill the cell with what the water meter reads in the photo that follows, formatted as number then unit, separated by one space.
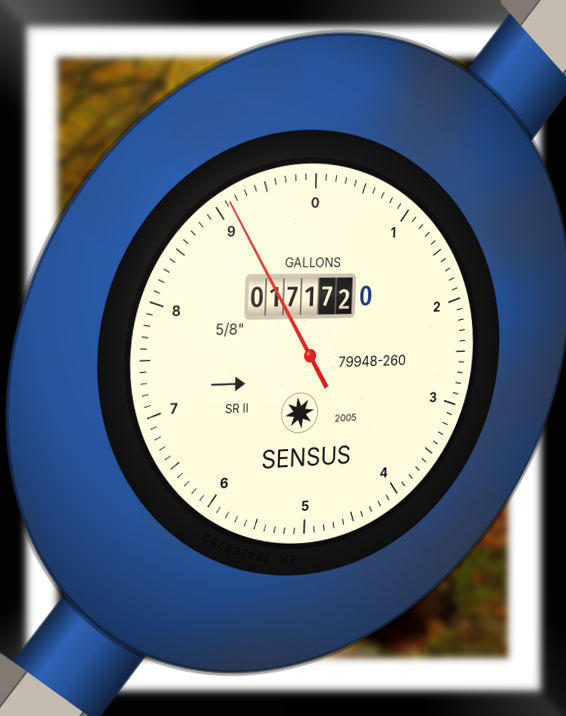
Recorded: 171719.1 gal
